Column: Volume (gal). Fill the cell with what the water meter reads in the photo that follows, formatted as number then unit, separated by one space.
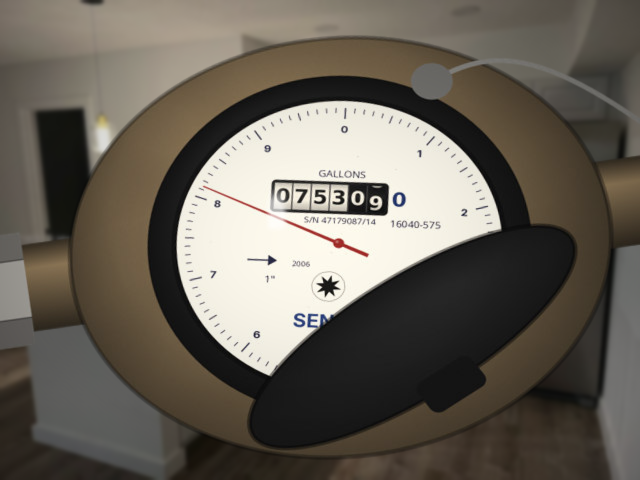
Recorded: 753088.1 gal
